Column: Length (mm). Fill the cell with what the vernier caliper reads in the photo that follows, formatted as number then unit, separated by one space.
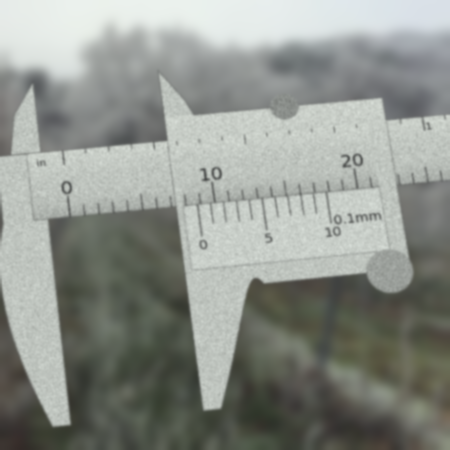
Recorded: 8.8 mm
